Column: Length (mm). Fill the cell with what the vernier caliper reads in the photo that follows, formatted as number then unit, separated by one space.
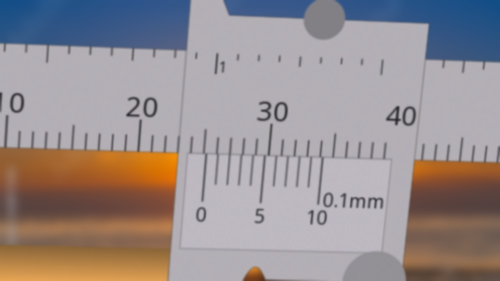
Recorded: 25.2 mm
